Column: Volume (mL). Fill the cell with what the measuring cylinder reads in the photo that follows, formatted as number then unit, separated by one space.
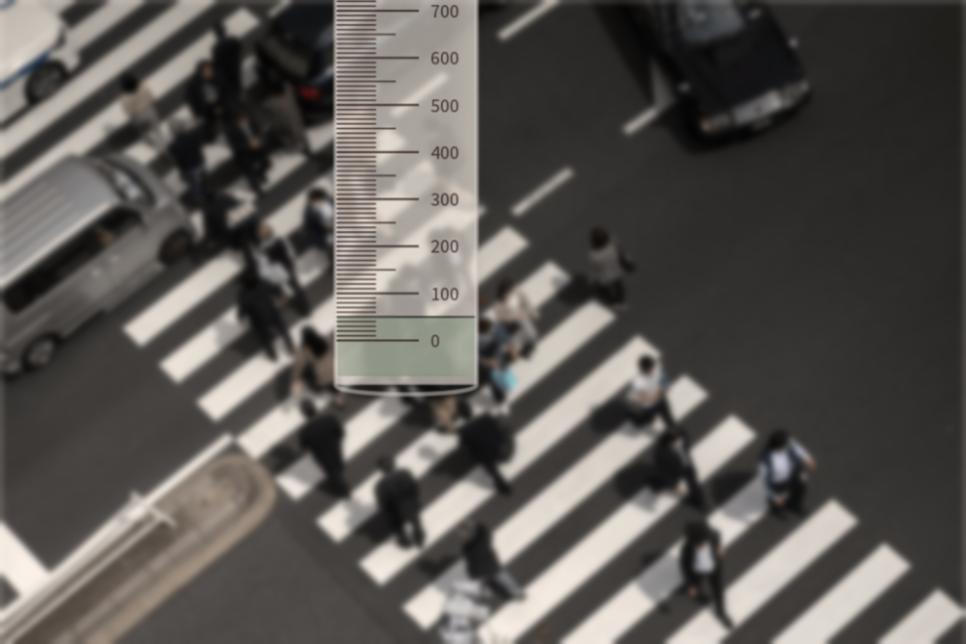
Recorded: 50 mL
